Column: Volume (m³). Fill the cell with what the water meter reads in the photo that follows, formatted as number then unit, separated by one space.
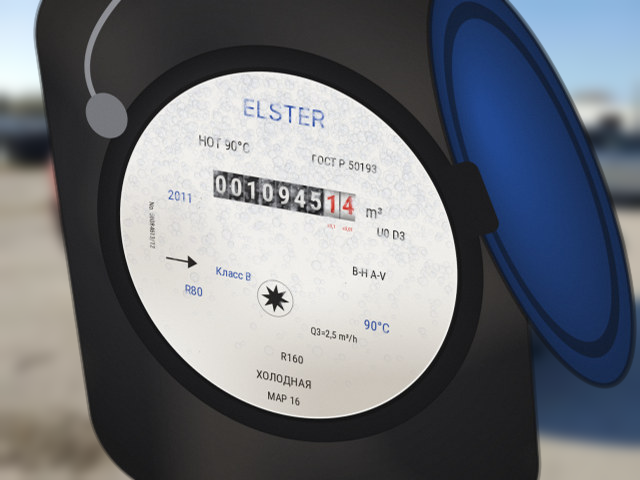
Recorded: 10945.14 m³
